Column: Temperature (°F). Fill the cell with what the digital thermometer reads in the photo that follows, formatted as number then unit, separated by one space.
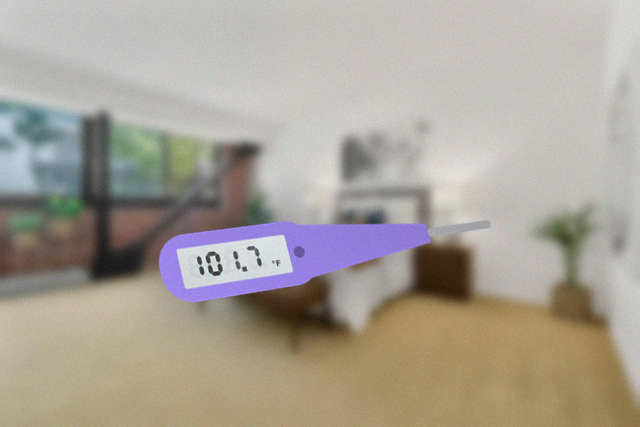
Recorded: 101.7 °F
